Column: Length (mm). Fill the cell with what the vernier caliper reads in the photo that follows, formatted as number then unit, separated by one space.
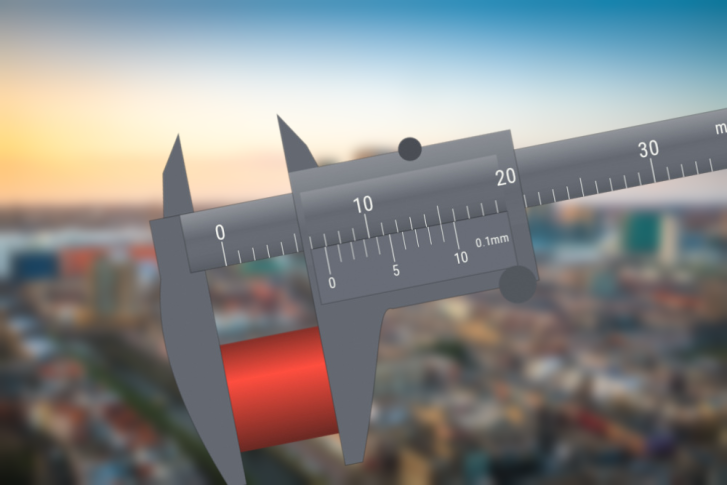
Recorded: 6.9 mm
